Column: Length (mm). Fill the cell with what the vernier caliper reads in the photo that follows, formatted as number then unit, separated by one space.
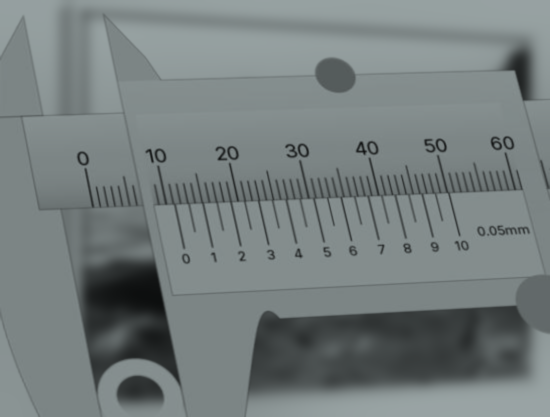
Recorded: 11.2 mm
